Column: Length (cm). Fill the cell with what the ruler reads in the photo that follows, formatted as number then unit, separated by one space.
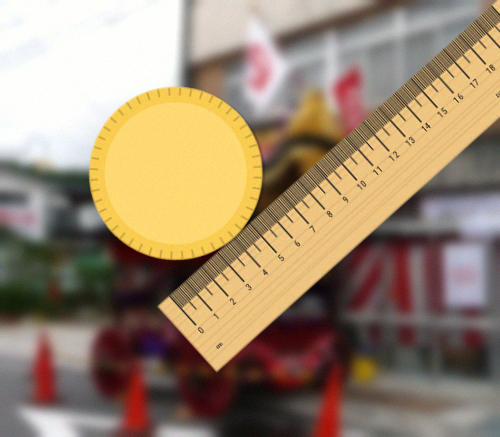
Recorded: 8 cm
